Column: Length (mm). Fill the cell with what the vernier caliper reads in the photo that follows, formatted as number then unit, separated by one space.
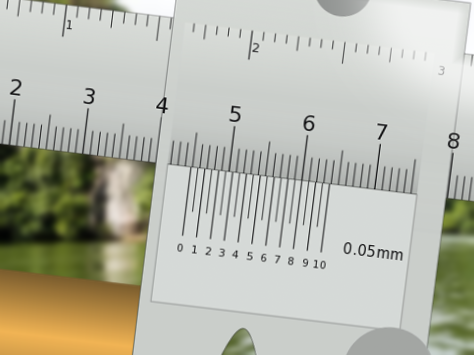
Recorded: 44.8 mm
